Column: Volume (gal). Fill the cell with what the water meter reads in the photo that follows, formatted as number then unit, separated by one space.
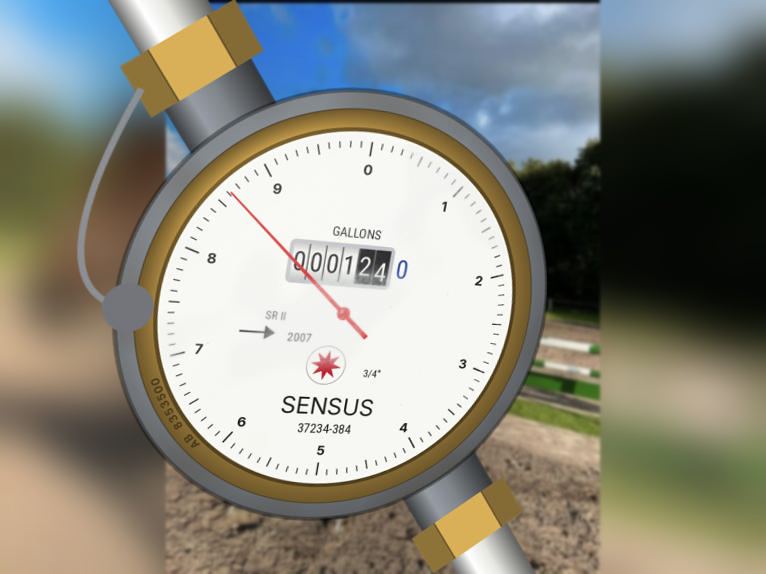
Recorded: 1238.6 gal
